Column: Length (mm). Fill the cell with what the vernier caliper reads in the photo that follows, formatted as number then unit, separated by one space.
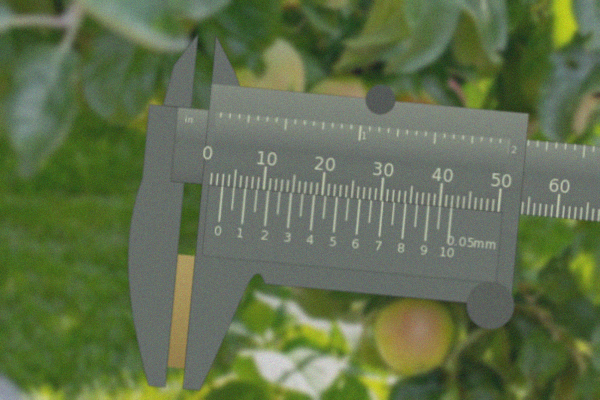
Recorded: 3.0 mm
